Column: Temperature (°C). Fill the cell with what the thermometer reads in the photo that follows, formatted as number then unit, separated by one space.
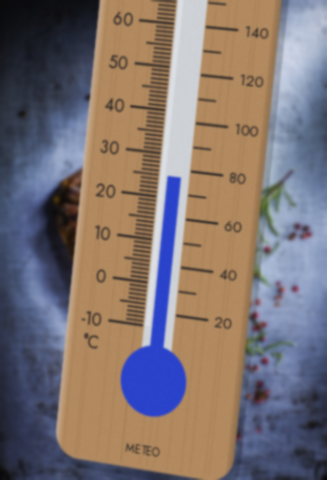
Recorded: 25 °C
